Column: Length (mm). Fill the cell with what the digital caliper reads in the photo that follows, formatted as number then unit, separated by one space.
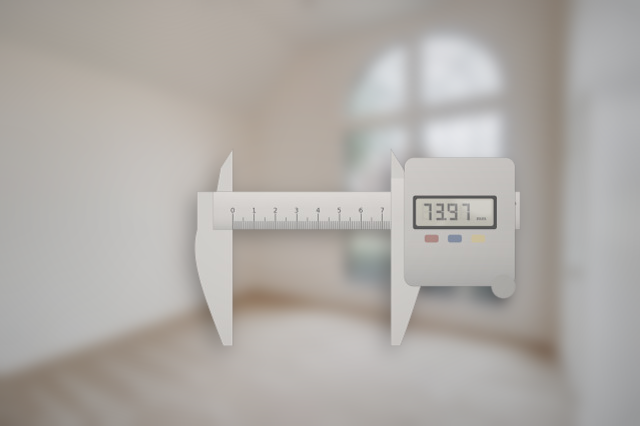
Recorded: 73.97 mm
